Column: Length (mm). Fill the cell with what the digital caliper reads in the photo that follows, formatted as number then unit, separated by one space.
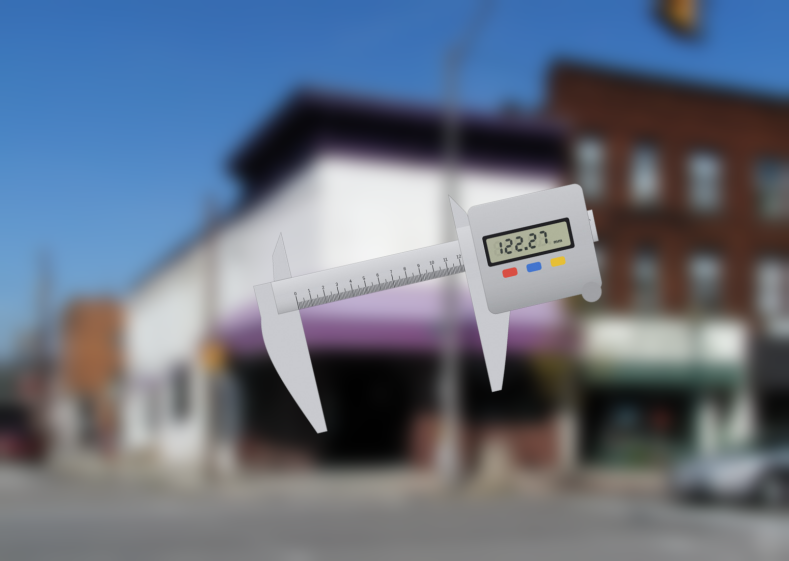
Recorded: 122.27 mm
